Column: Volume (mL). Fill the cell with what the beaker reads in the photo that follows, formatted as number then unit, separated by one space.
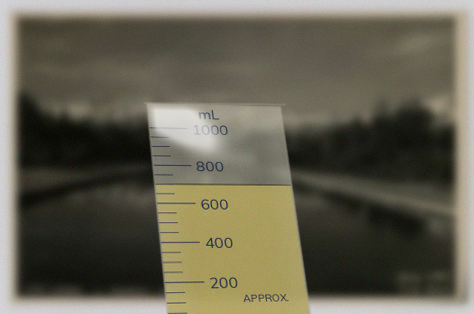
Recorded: 700 mL
